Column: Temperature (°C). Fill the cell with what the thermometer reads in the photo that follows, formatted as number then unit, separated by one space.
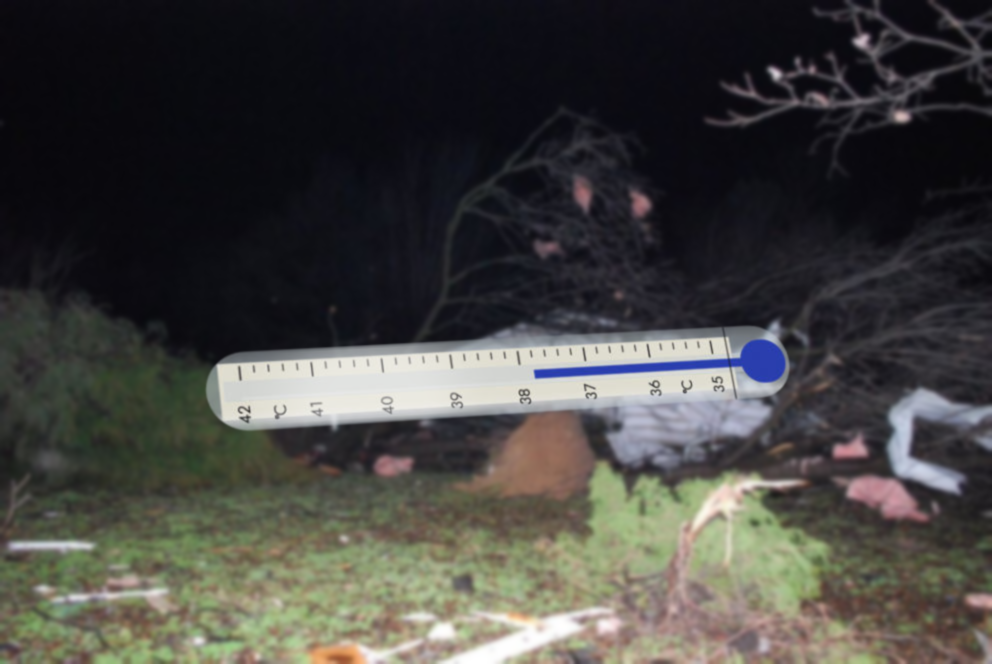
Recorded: 37.8 °C
